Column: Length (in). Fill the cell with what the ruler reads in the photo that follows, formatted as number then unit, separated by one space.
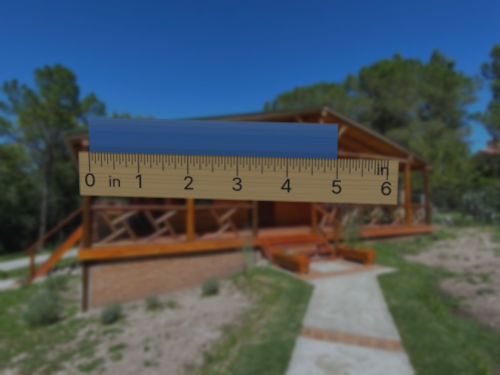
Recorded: 5 in
